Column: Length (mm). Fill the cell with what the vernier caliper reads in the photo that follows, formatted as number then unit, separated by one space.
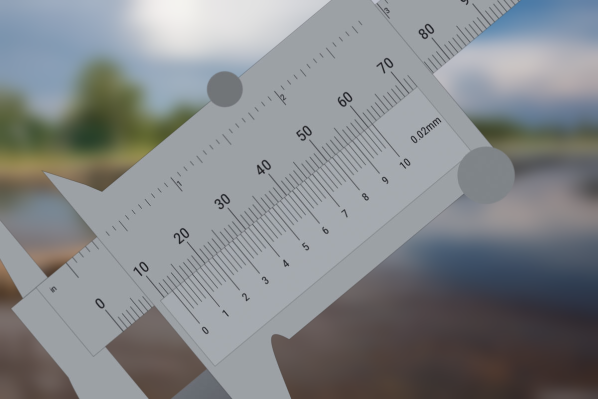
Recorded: 12.0 mm
